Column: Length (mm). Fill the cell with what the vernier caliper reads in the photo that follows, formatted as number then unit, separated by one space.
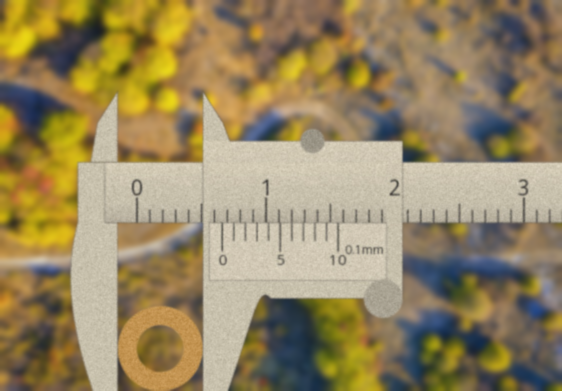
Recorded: 6.6 mm
